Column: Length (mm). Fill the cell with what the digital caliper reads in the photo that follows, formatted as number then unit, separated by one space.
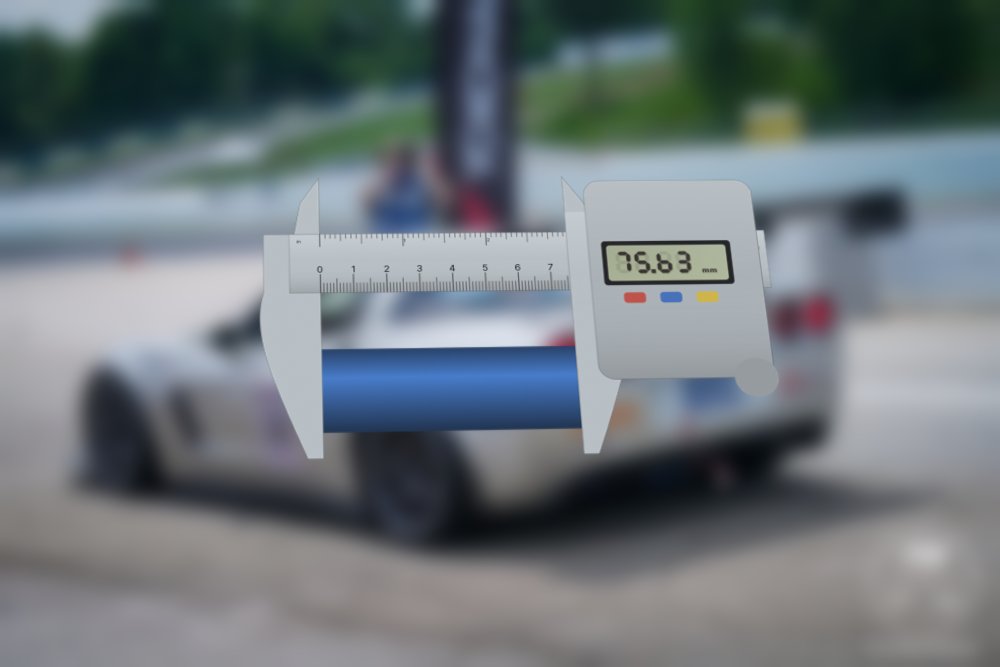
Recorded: 75.63 mm
